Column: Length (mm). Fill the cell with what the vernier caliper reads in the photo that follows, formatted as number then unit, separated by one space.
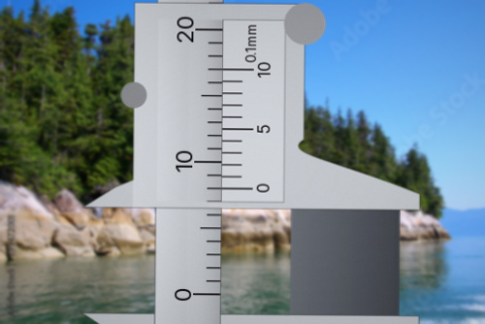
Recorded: 8.0 mm
